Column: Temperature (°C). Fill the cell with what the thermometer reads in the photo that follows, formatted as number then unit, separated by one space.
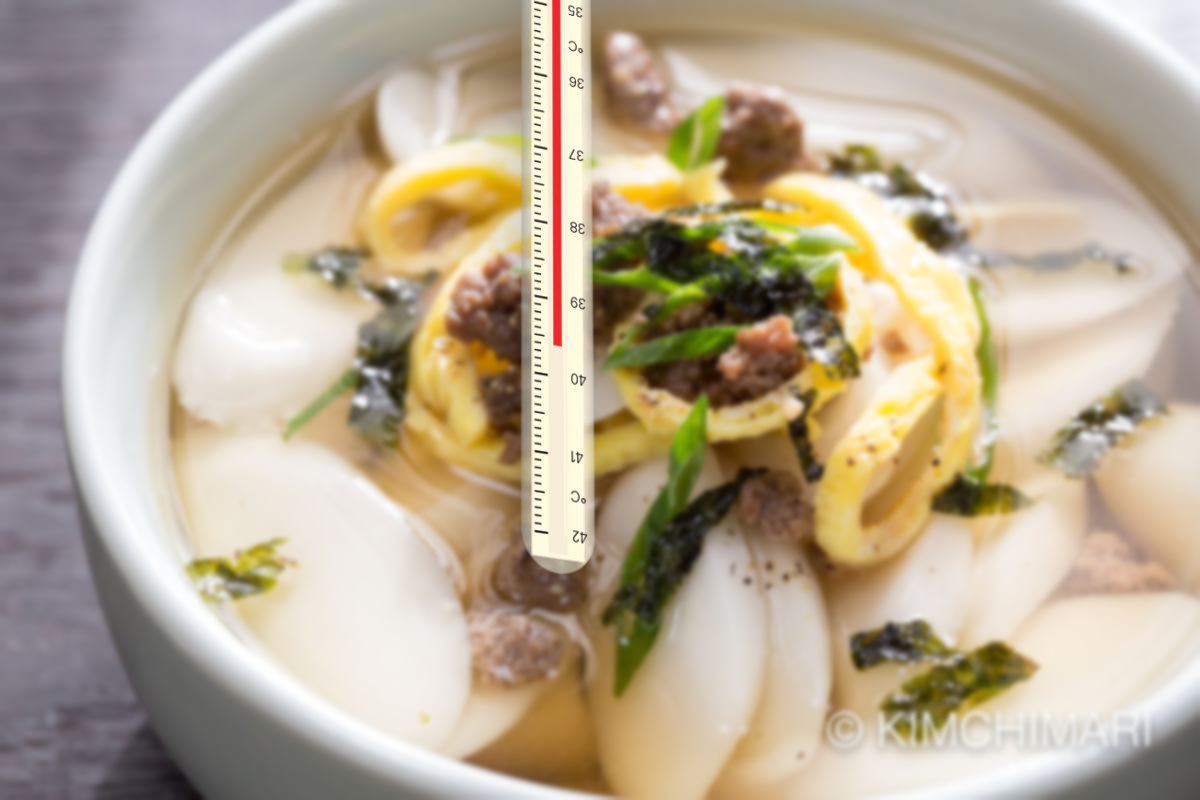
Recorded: 39.6 °C
